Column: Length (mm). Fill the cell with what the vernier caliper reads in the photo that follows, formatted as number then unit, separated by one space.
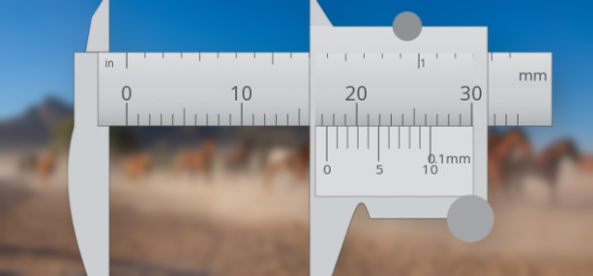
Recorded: 17.4 mm
